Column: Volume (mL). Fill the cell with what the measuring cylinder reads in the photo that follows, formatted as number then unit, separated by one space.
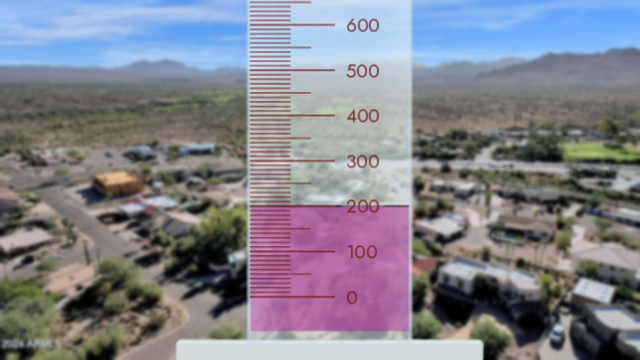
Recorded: 200 mL
